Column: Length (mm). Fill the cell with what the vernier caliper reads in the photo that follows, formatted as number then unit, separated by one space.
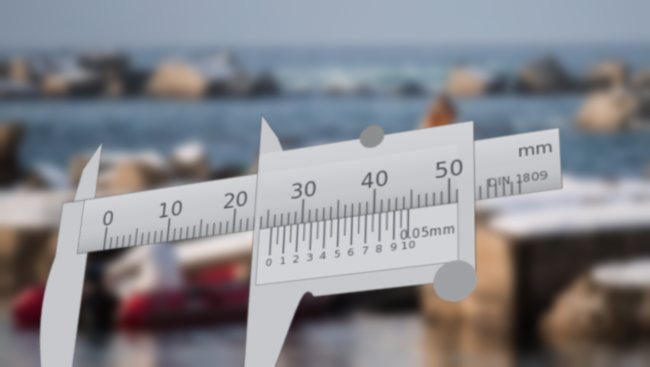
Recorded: 25.6 mm
